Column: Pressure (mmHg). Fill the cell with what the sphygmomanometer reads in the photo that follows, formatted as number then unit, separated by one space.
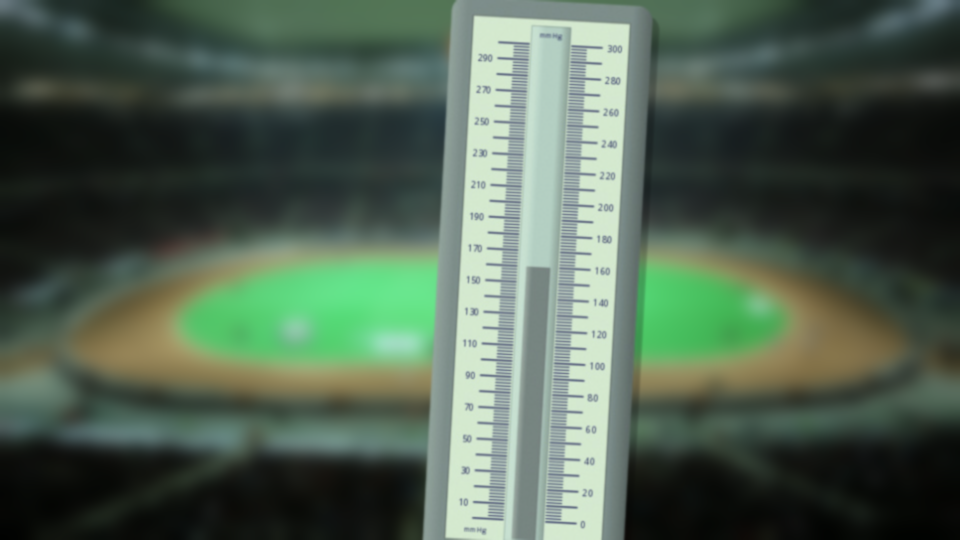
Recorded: 160 mmHg
